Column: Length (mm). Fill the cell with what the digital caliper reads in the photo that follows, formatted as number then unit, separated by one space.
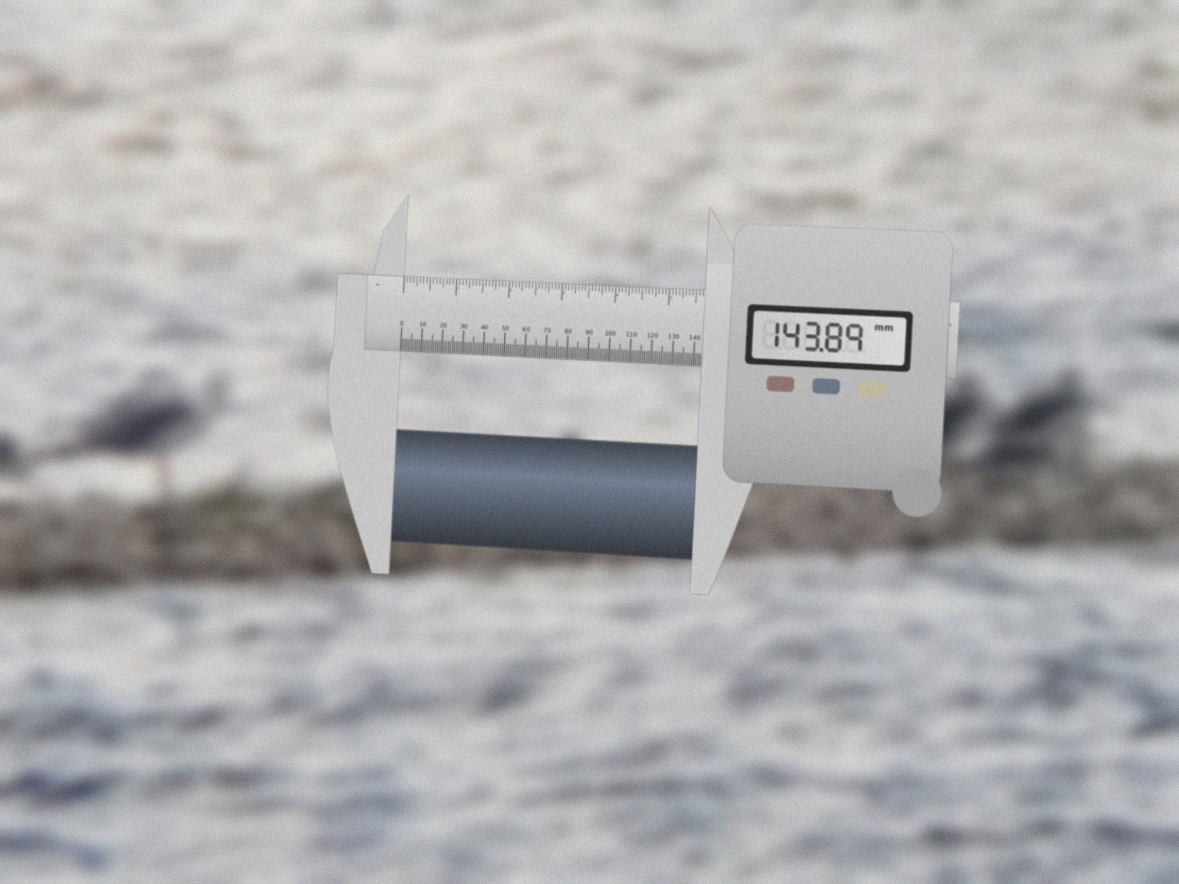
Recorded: 143.89 mm
